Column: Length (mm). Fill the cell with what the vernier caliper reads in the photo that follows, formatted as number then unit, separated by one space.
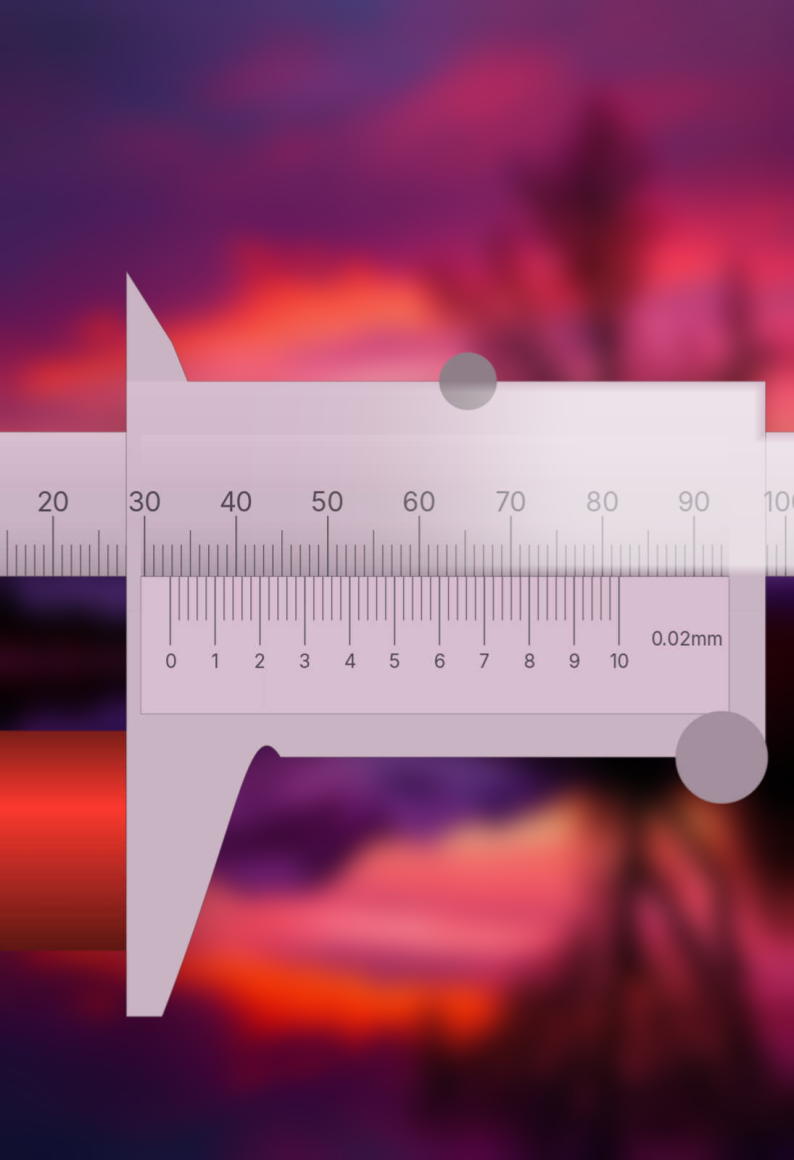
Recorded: 32.8 mm
